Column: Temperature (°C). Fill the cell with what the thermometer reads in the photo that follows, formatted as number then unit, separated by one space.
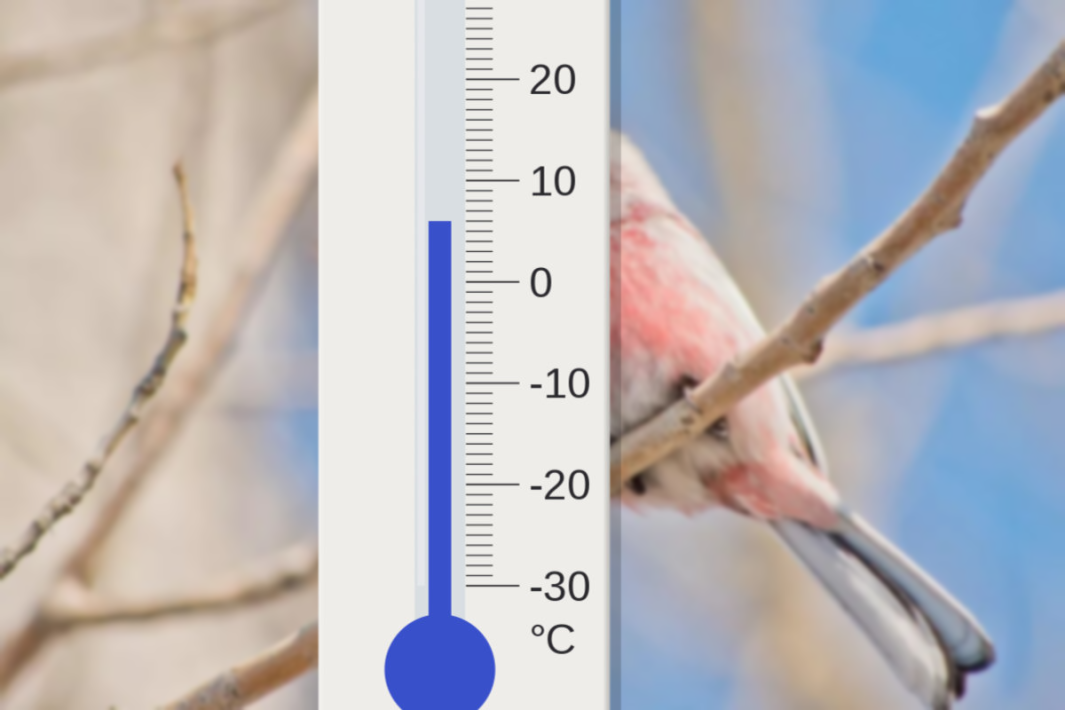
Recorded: 6 °C
